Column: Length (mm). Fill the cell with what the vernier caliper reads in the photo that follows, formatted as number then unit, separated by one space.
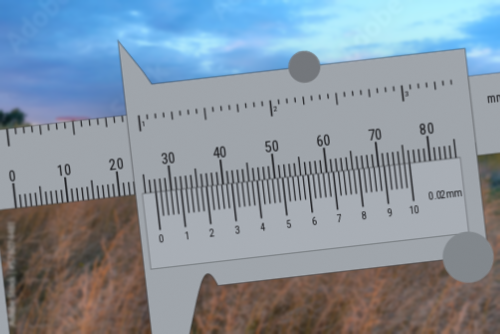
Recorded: 27.0 mm
